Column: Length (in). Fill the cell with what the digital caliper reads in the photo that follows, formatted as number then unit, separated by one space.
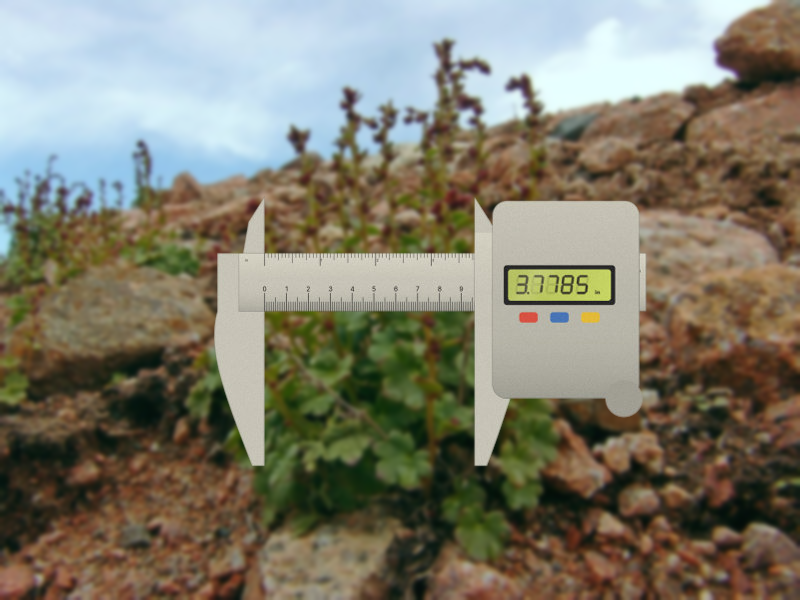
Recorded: 3.7785 in
